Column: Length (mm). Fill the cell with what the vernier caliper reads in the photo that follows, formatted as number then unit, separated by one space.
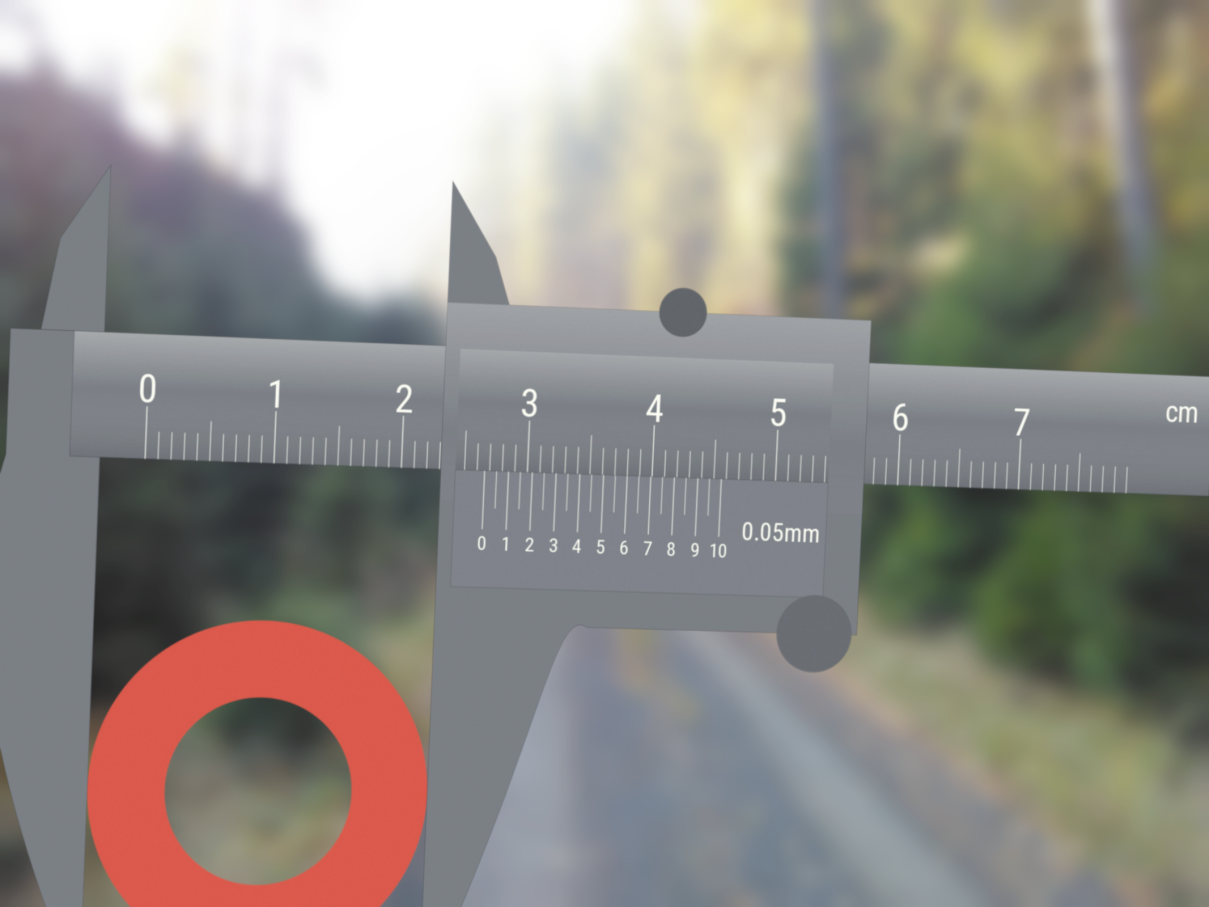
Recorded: 26.6 mm
